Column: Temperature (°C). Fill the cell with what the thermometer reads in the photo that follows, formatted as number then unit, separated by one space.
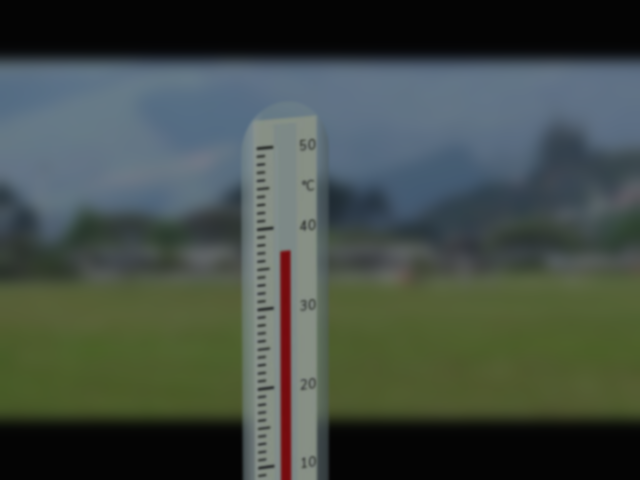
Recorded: 37 °C
